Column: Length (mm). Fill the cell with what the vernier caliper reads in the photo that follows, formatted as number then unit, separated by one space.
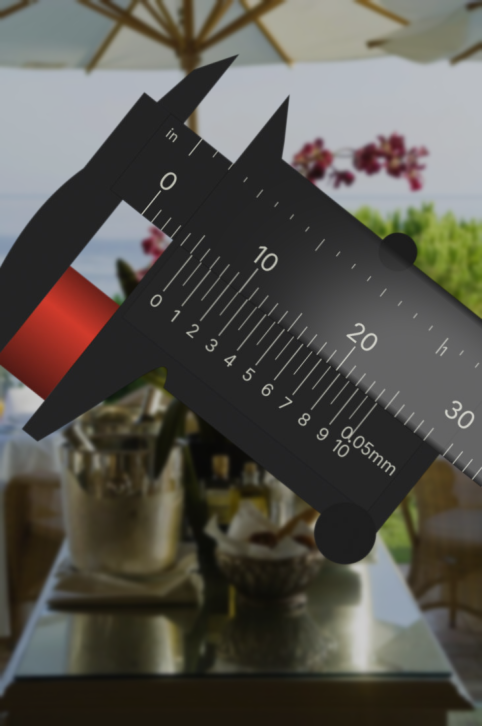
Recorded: 5.2 mm
